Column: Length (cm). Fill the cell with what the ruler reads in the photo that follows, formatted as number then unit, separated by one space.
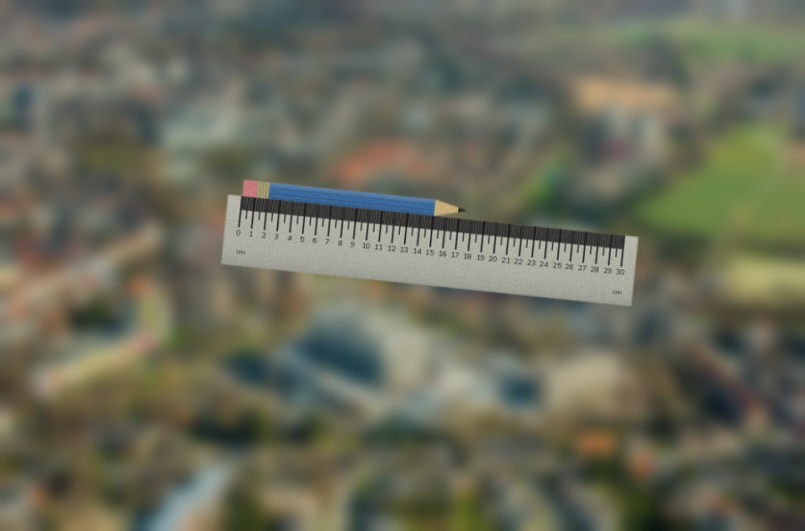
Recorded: 17.5 cm
